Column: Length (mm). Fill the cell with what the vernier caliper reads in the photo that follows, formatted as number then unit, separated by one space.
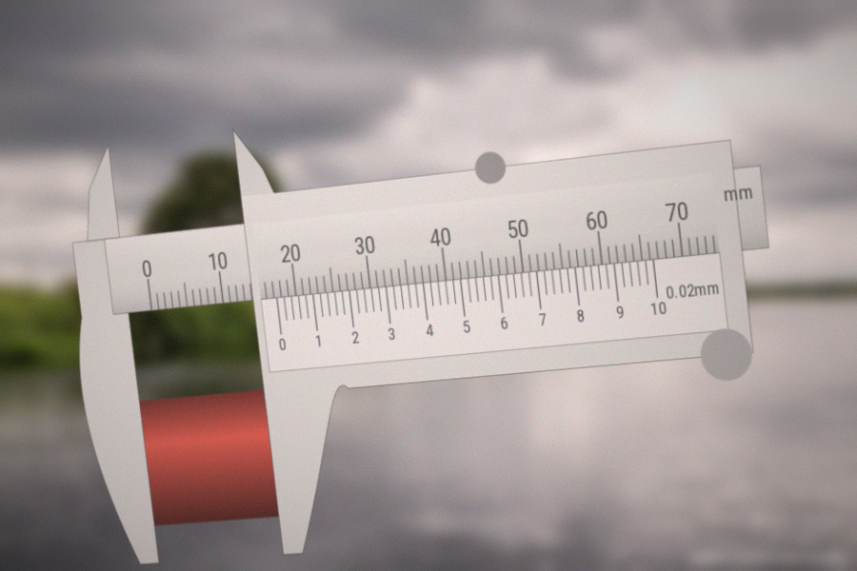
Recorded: 17.4 mm
